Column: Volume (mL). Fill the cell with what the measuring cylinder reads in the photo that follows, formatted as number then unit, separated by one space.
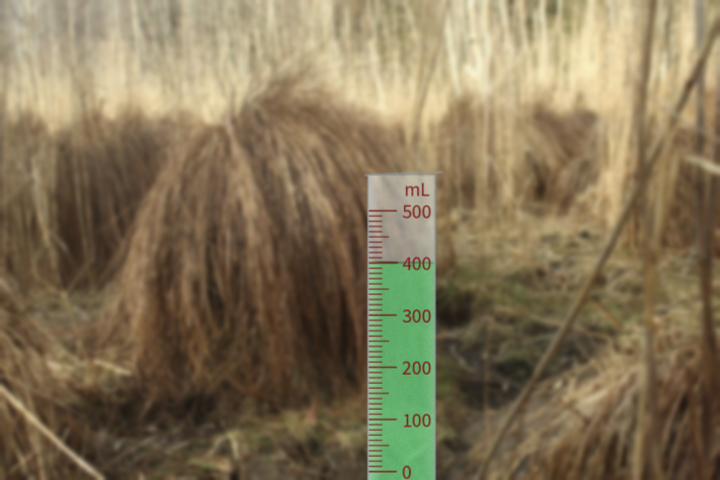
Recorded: 400 mL
